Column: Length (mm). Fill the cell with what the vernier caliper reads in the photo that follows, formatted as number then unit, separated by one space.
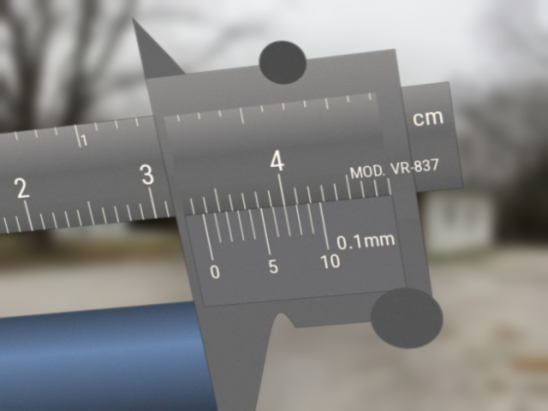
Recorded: 33.7 mm
